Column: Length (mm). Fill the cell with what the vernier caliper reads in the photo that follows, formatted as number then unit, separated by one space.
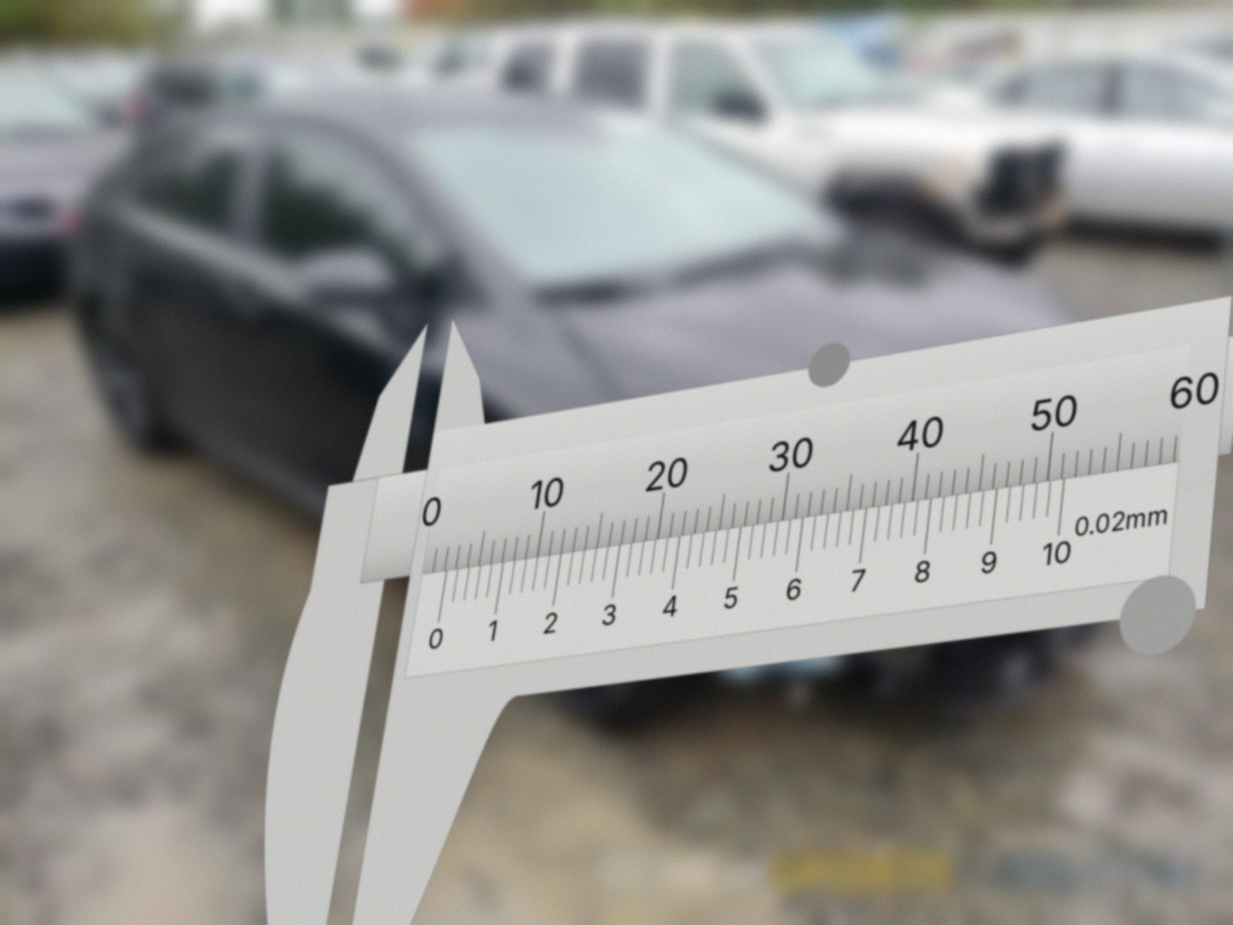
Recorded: 2.2 mm
